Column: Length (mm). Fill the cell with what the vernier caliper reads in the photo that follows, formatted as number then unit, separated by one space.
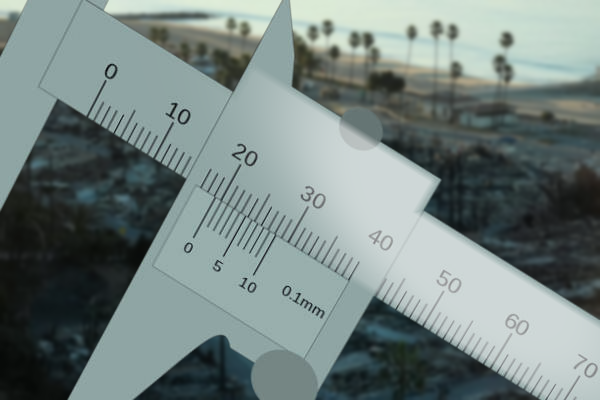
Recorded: 19.2 mm
